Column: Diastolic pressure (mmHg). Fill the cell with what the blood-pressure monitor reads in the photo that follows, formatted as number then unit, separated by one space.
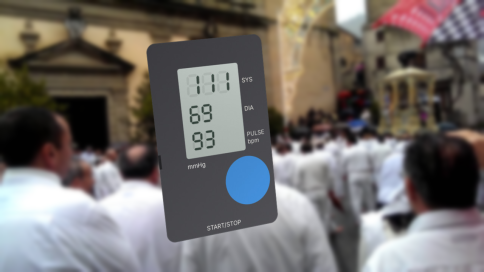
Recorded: 69 mmHg
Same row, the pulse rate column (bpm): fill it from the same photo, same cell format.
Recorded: 93 bpm
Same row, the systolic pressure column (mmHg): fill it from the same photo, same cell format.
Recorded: 111 mmHg
